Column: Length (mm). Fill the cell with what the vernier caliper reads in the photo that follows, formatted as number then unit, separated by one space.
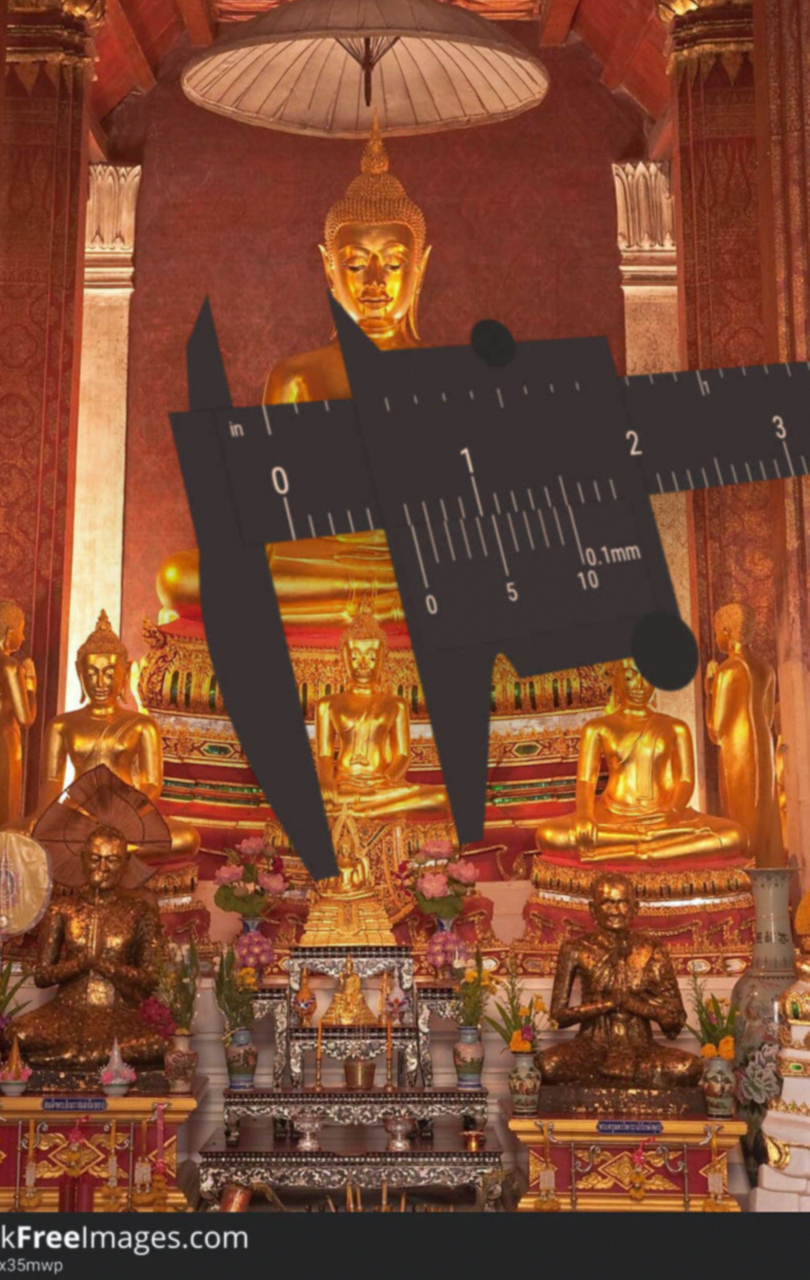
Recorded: 6.1 mm
